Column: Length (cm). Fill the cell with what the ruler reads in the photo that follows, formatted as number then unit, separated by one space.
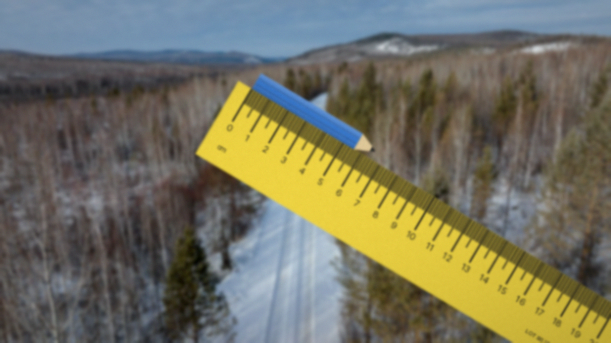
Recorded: 6.5 cm
